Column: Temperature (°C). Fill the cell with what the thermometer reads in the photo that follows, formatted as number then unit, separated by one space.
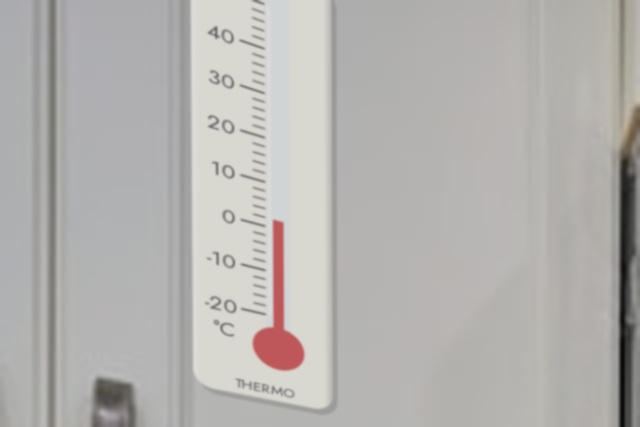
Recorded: 2 °C
